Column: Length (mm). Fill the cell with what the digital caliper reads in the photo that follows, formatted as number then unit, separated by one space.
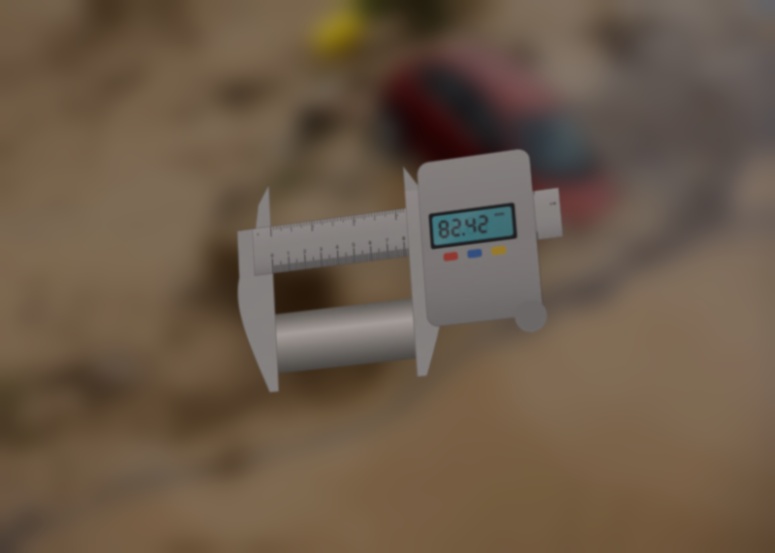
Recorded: 82.42 mm
